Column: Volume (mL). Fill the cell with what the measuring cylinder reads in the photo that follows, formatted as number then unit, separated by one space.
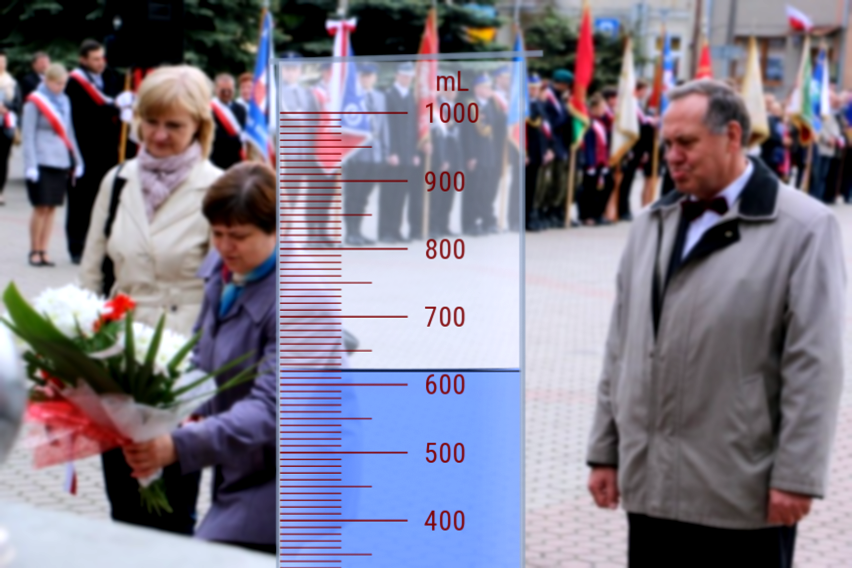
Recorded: 620 mL
